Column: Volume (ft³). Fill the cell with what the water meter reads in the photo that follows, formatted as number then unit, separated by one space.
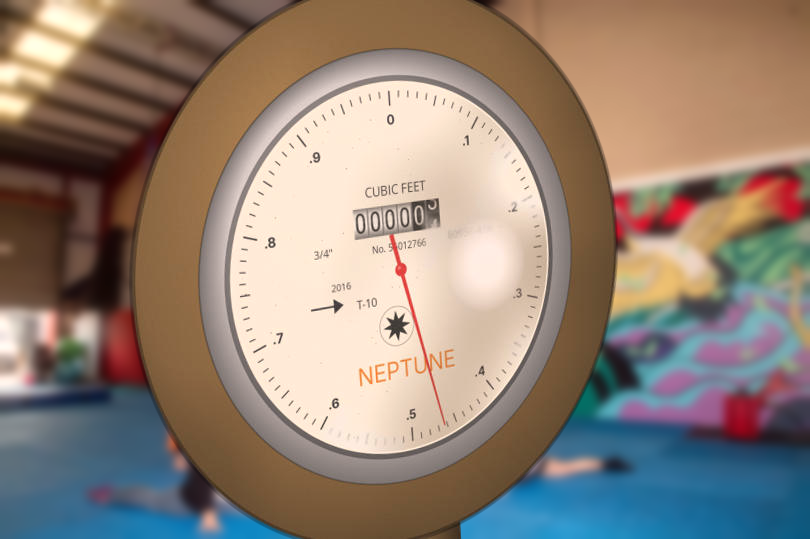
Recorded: 3.46 ft³
